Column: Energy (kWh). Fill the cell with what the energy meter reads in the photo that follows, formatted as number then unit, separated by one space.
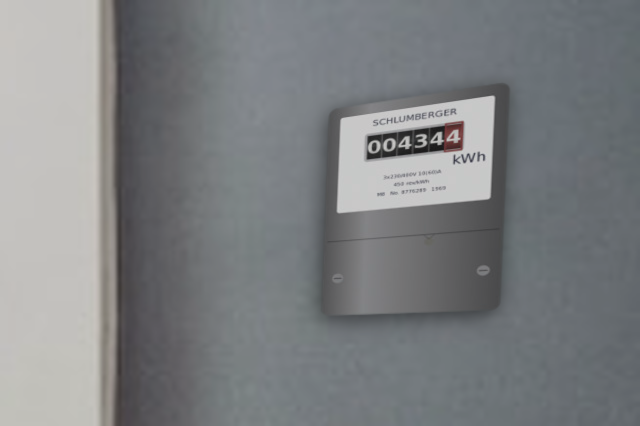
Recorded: 434.4 kWh
